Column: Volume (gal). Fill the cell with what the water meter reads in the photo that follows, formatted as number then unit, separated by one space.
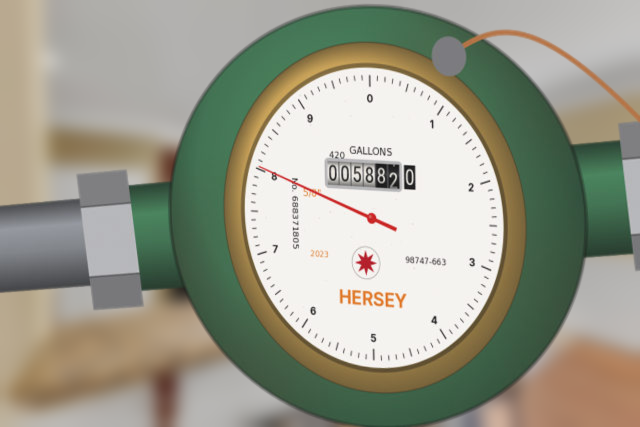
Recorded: 58818.0 gal
